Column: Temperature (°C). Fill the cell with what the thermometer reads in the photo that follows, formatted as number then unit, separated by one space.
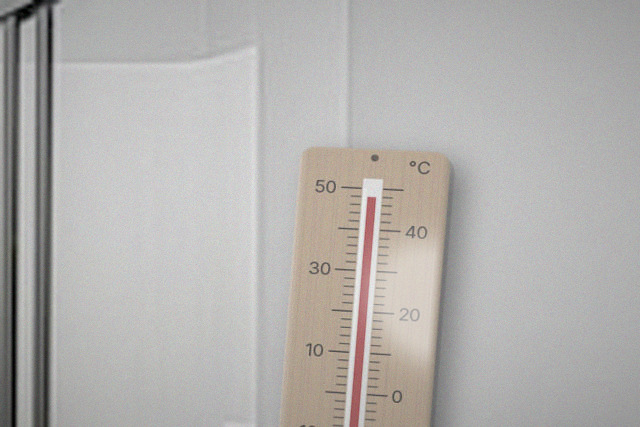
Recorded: 48 °C
